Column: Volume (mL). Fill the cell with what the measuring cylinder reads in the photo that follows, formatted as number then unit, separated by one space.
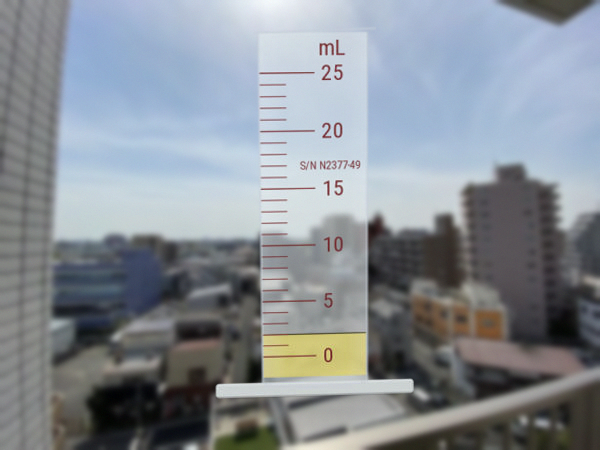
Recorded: 2 mL
